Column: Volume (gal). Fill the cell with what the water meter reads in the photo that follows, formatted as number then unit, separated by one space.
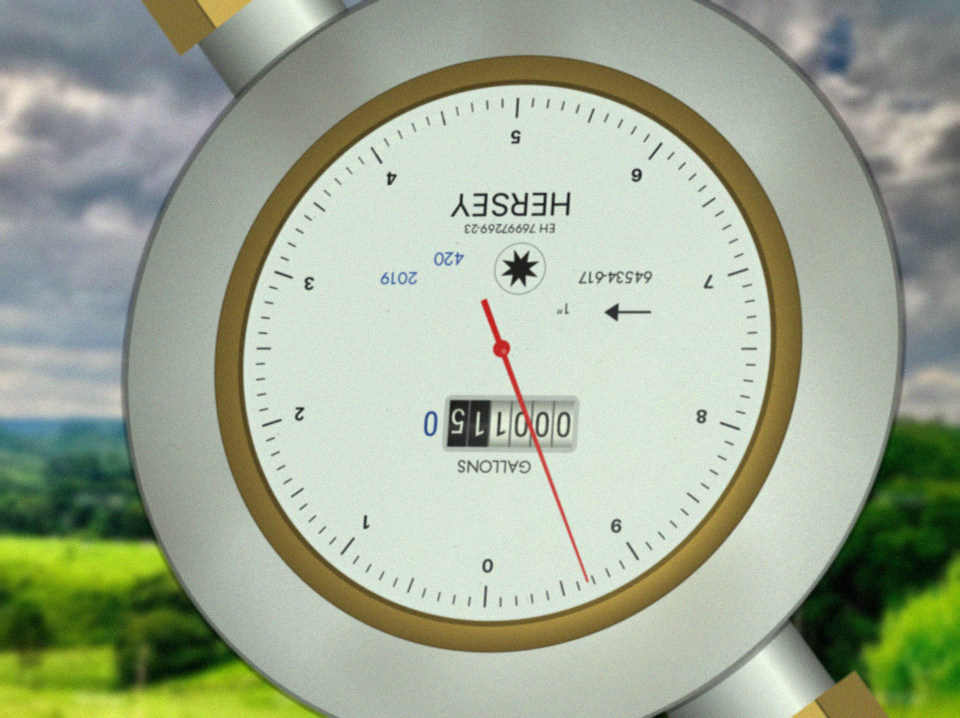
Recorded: 1149.3 gal
